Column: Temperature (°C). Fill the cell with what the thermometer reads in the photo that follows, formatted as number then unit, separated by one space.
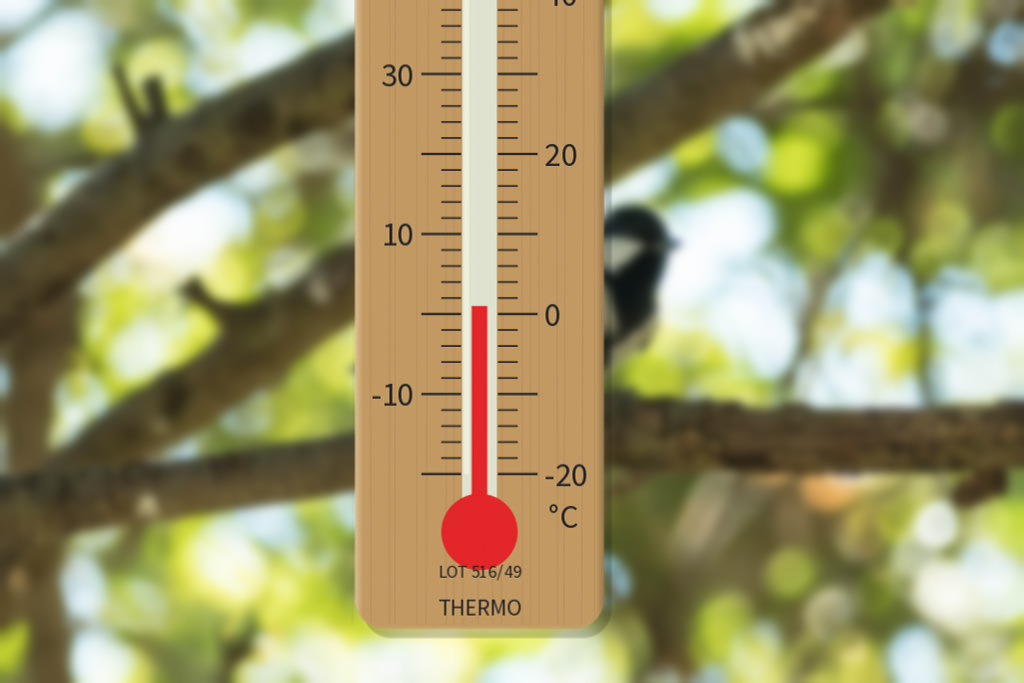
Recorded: 1 °C
